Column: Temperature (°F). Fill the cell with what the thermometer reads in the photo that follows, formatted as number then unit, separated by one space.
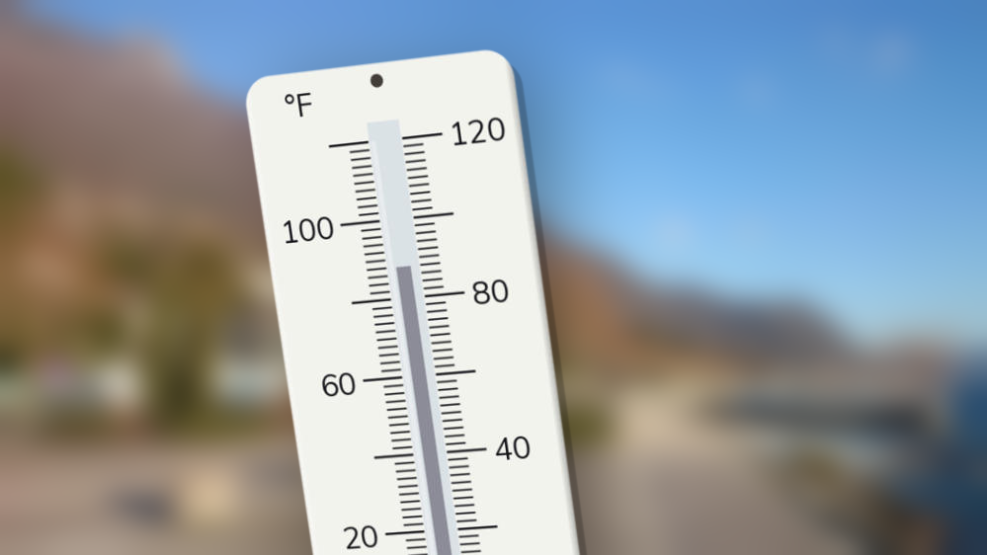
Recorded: 88 °F
